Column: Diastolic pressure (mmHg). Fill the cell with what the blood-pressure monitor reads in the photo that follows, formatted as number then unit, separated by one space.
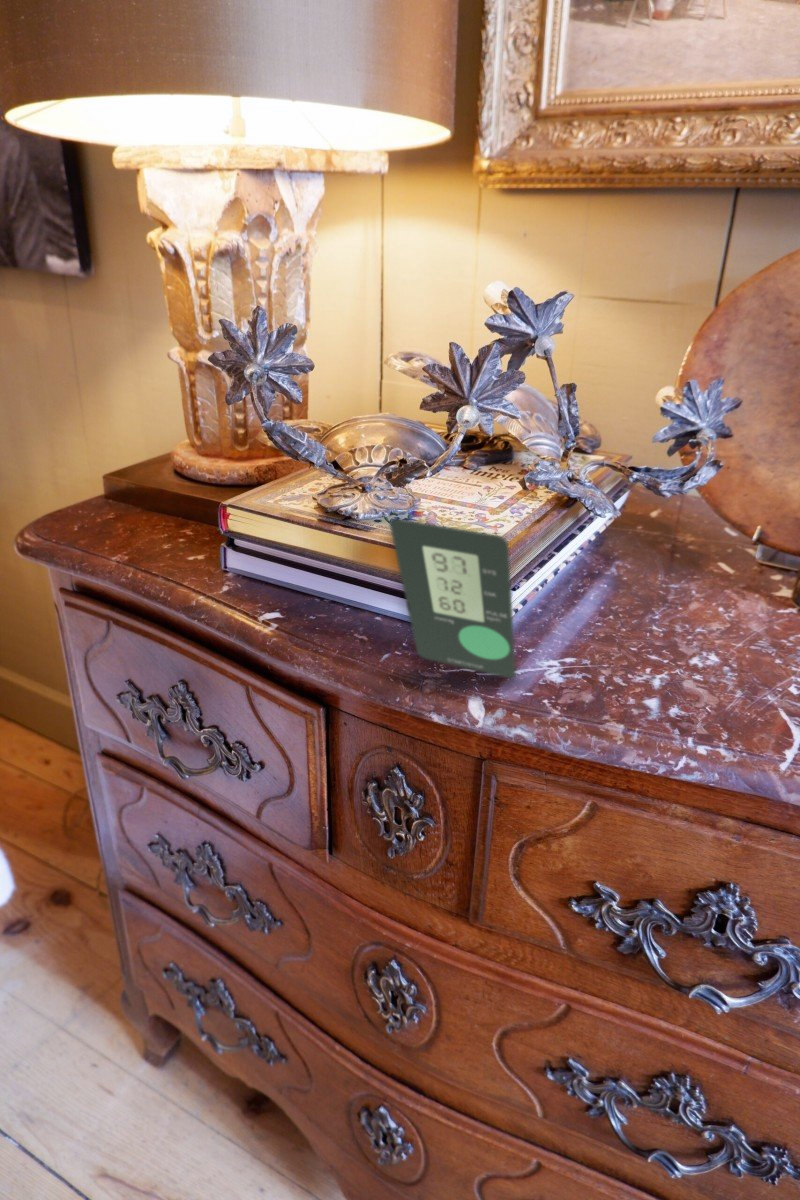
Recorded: 72 mmHg
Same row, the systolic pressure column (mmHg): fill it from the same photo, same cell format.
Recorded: 97 mmHg
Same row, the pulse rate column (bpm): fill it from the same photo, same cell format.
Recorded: 60 bpm
